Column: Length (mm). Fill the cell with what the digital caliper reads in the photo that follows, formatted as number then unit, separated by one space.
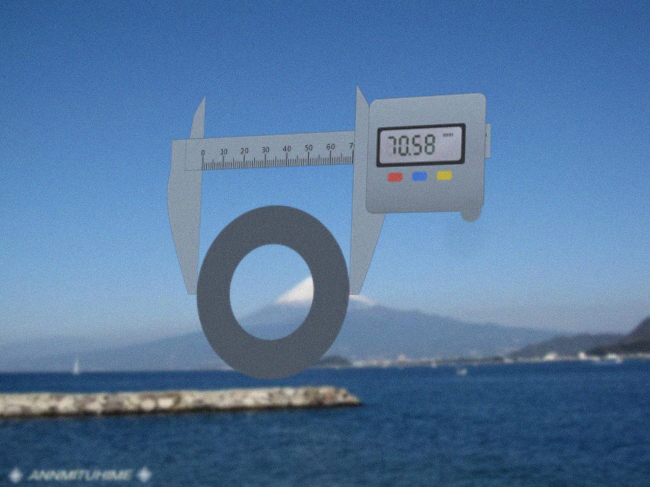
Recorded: 70.58 mm
